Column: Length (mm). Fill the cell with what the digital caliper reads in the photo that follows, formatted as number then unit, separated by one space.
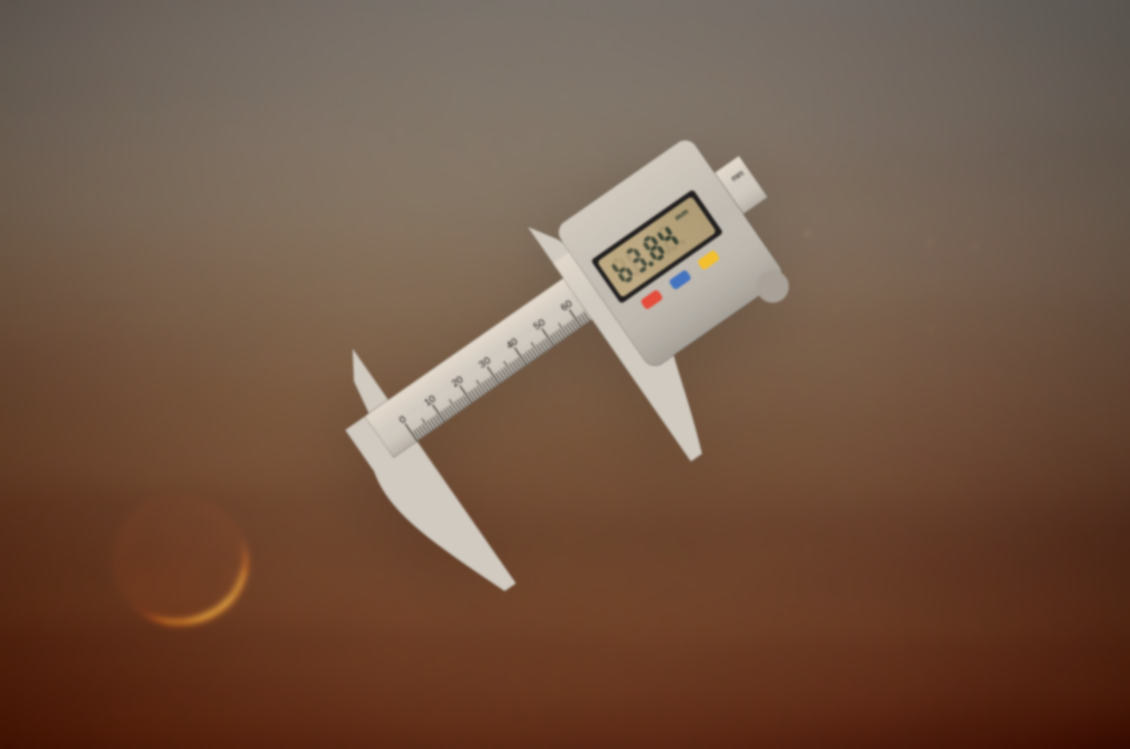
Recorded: 63.84 mm
